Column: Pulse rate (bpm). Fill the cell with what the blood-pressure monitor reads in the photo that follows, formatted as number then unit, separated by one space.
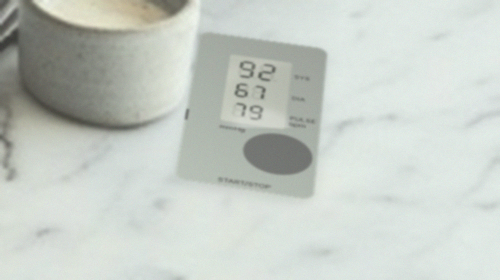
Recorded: 79 bpm
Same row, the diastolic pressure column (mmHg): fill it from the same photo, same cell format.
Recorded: 67 mmHg
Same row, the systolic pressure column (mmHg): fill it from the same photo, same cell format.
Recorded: 92 mmHg
